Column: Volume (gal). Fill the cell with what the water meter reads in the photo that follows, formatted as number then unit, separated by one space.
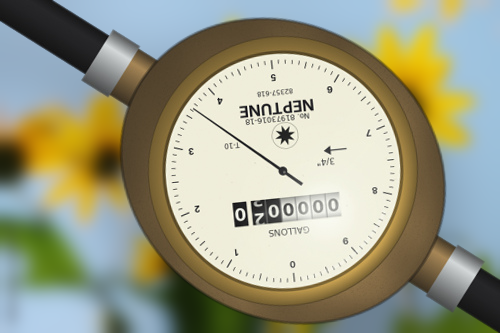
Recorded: 23.6 gal
